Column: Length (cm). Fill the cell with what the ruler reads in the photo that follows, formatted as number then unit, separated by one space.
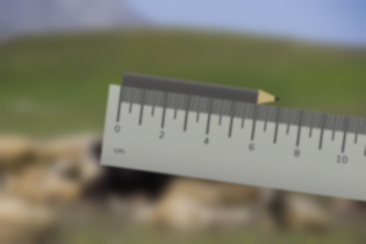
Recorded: 7 cm
